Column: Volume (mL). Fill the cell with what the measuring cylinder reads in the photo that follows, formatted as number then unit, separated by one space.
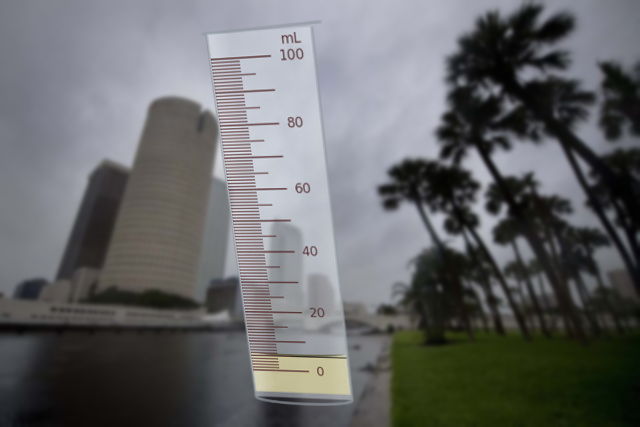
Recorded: 5 mL
